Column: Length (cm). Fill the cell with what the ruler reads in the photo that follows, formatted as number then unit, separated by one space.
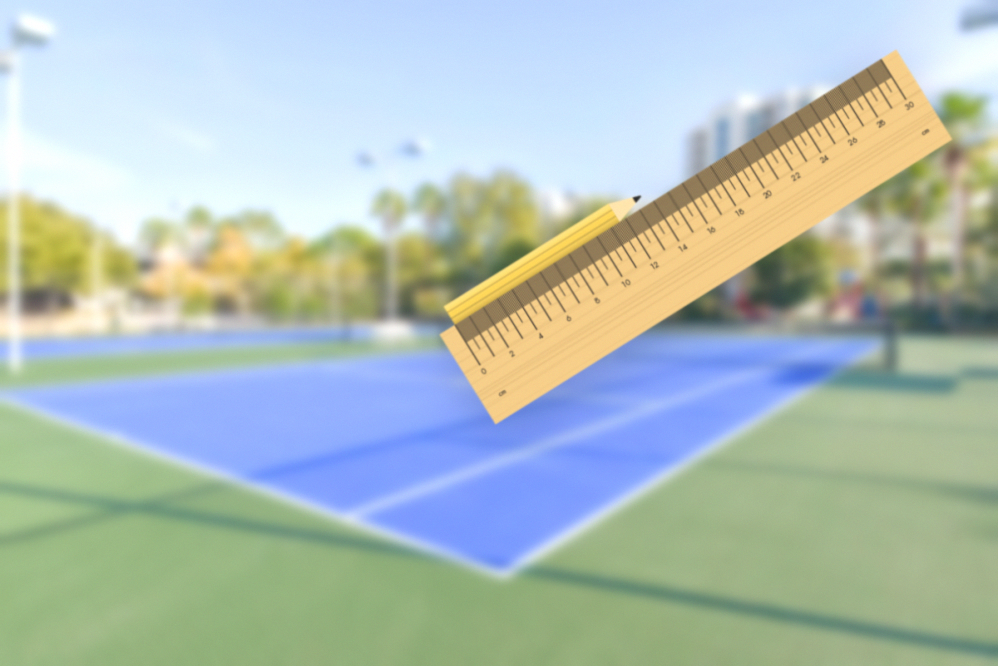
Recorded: 13.5 cm
